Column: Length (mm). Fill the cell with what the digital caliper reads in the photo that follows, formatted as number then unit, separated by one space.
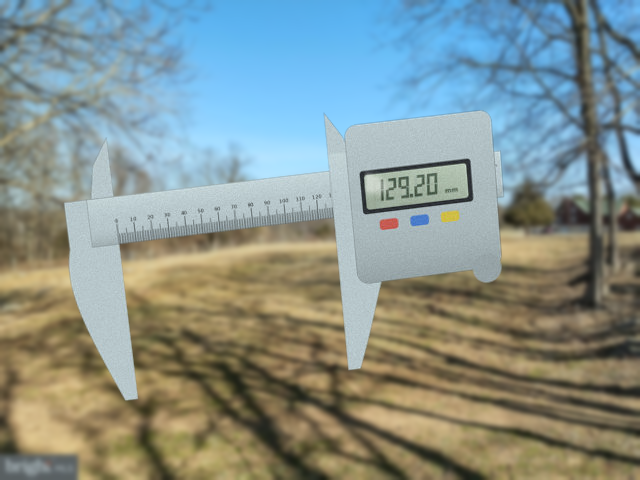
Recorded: 129.20 mm
